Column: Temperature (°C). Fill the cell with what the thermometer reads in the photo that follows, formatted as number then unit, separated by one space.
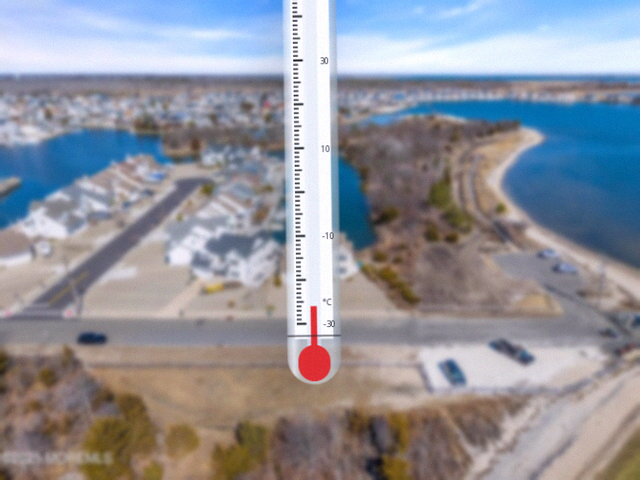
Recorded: -26 °C
